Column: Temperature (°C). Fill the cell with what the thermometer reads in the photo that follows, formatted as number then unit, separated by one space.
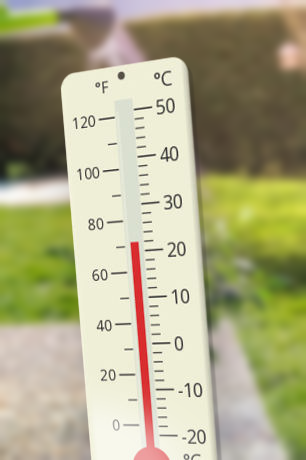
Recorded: 22 °C
